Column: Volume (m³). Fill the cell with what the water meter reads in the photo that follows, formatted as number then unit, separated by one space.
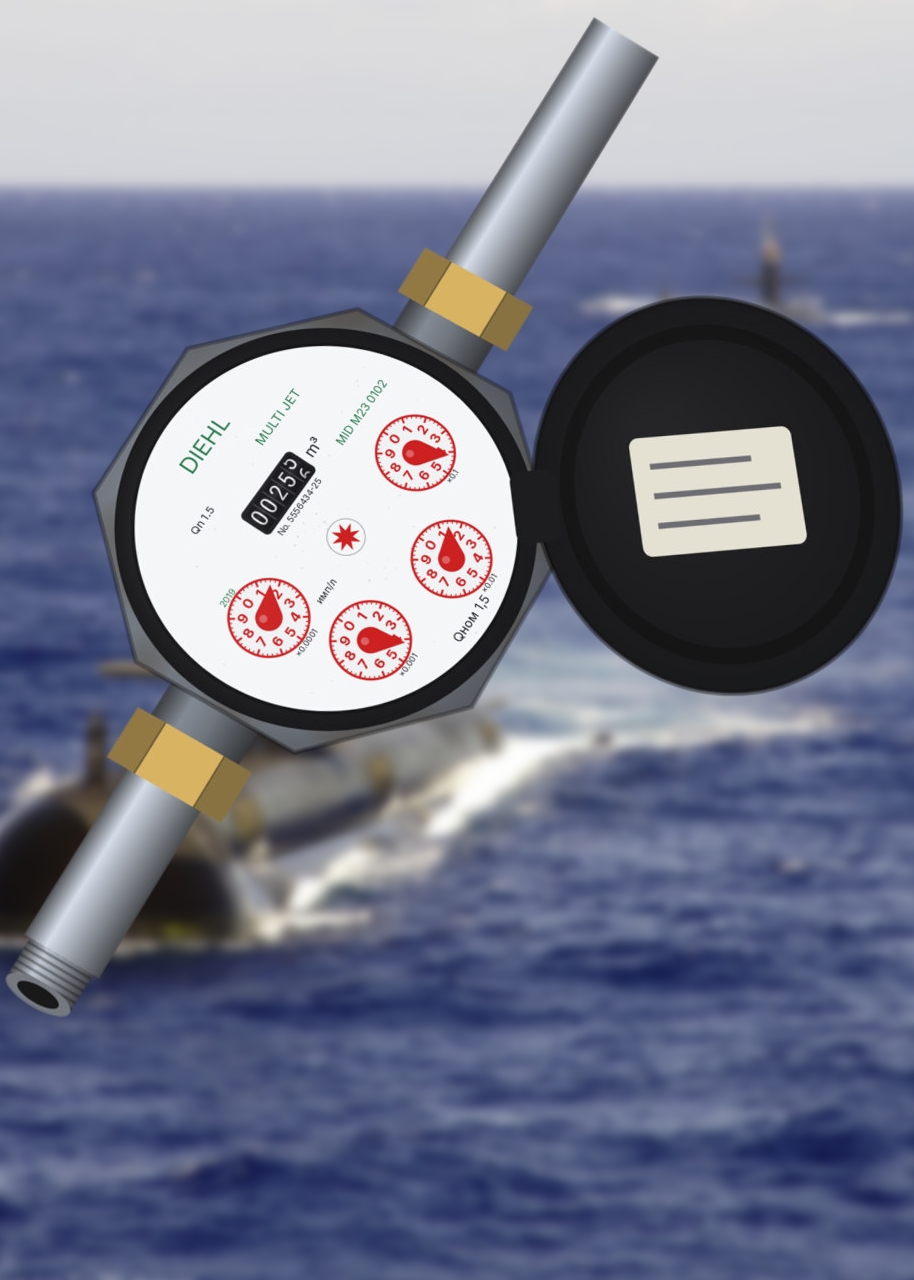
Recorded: 255.4141 m³
